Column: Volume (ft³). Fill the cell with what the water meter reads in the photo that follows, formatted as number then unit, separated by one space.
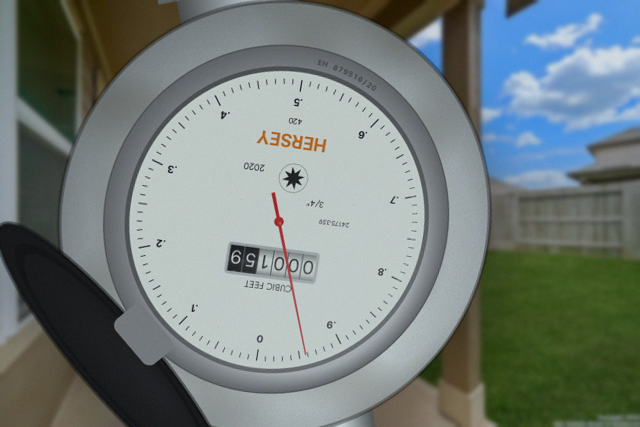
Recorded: 158.94 ft³
